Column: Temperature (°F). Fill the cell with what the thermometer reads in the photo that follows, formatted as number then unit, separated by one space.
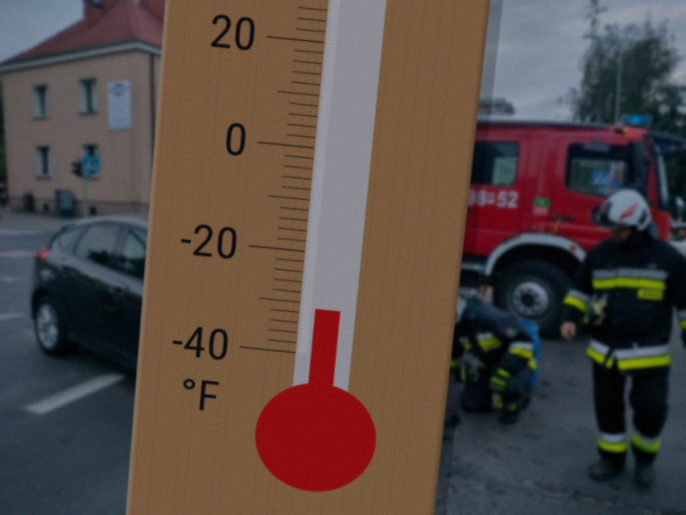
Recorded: -31 °F
